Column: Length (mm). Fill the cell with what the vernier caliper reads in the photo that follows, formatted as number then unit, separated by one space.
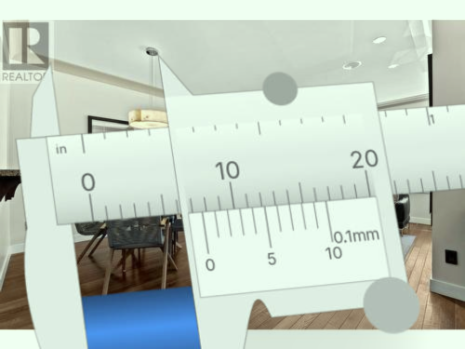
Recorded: 7.7 mm
